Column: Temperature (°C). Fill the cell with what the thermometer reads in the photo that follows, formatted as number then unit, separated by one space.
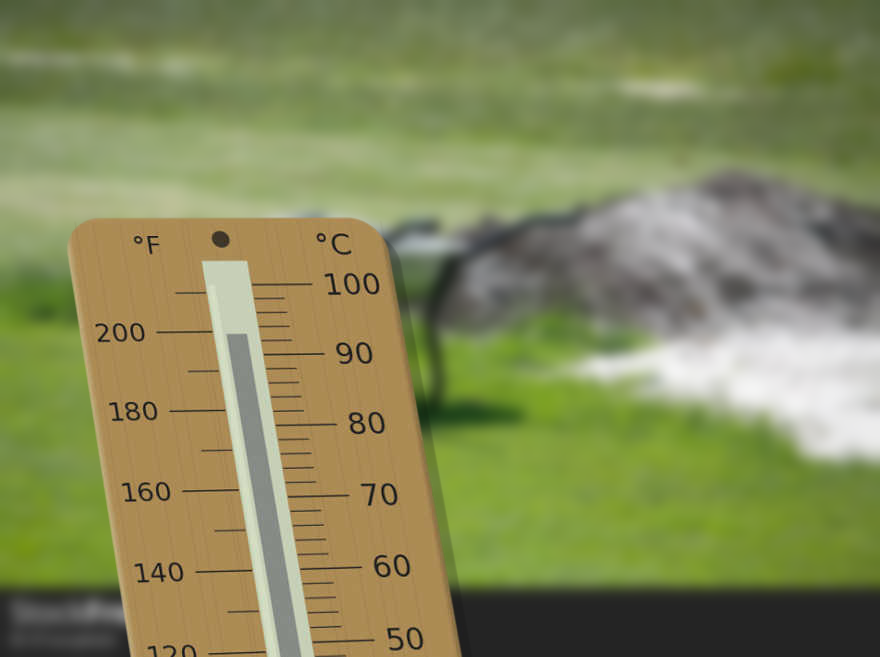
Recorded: 93 °C
